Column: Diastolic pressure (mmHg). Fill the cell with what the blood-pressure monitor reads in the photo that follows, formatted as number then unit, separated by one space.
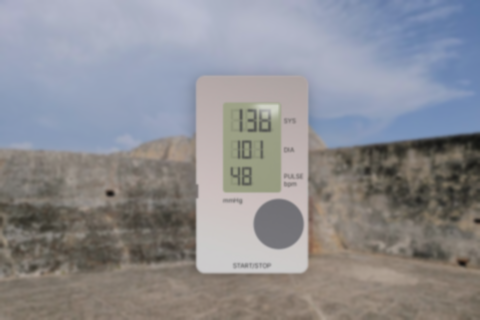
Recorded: 101 mmHg
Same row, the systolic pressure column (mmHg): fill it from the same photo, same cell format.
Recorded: 138 mmHg
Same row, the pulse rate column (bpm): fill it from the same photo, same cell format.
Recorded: 48 bpm
